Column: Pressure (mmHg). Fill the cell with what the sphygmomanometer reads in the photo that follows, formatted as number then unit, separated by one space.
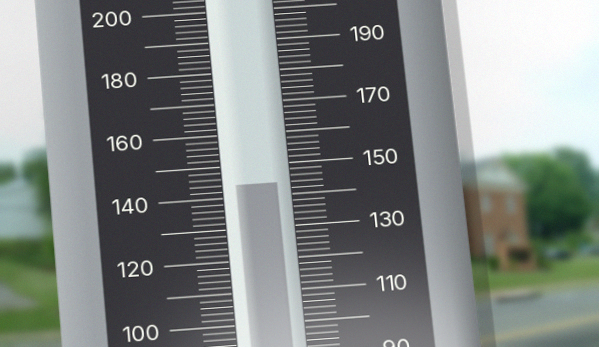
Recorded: 144 mmHg
